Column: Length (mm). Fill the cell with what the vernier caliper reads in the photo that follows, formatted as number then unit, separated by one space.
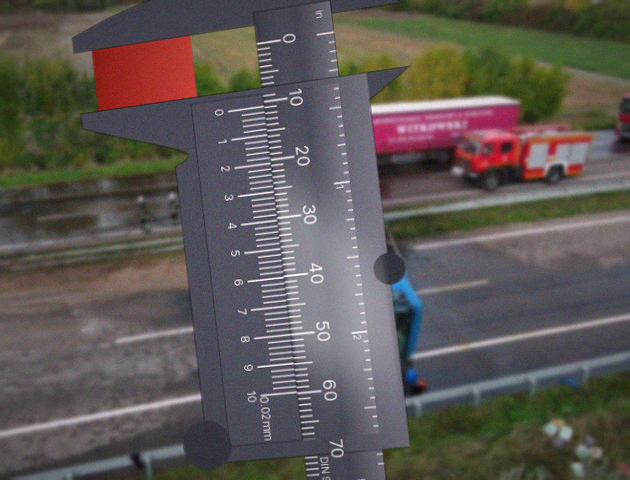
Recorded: 10.8 mm
